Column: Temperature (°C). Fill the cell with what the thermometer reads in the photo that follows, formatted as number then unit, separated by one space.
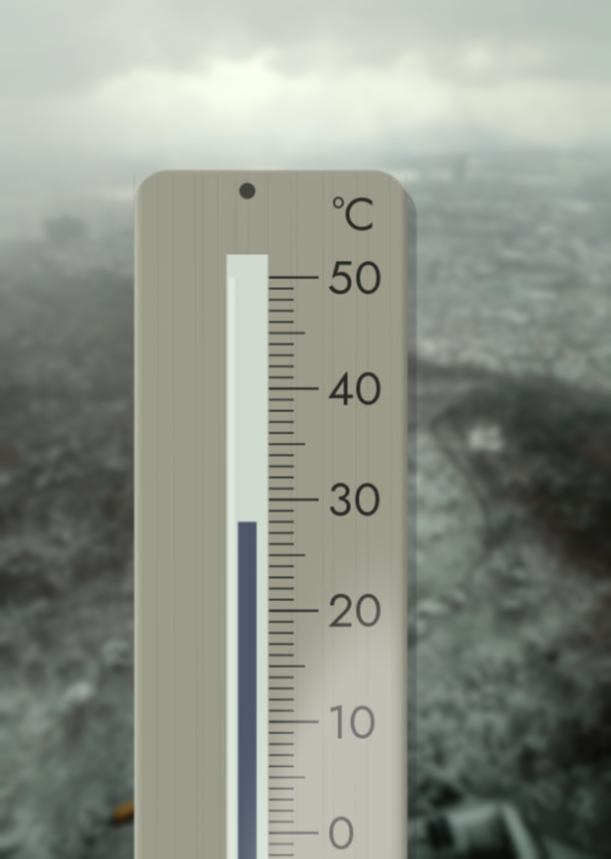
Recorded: 28 °C
